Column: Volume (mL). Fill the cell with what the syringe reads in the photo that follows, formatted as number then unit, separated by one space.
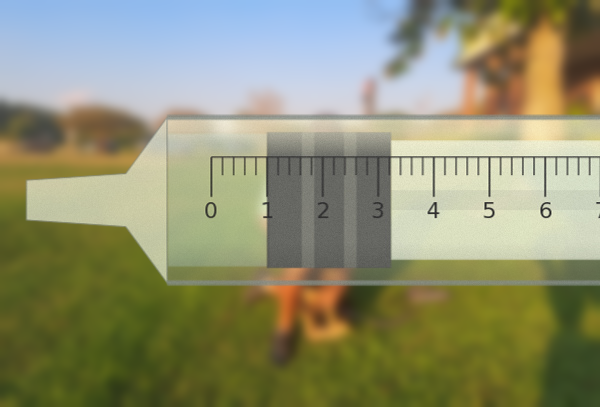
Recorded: 1 mL
